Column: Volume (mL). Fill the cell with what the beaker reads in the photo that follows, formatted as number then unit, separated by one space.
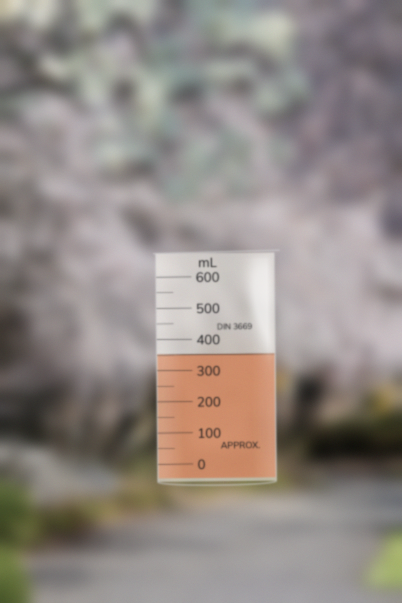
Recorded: 350 mL
